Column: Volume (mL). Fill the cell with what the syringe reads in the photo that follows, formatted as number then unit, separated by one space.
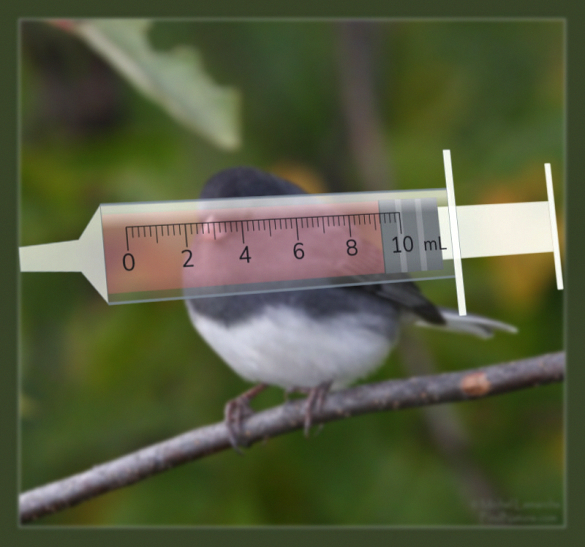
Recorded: 9.2 mL
